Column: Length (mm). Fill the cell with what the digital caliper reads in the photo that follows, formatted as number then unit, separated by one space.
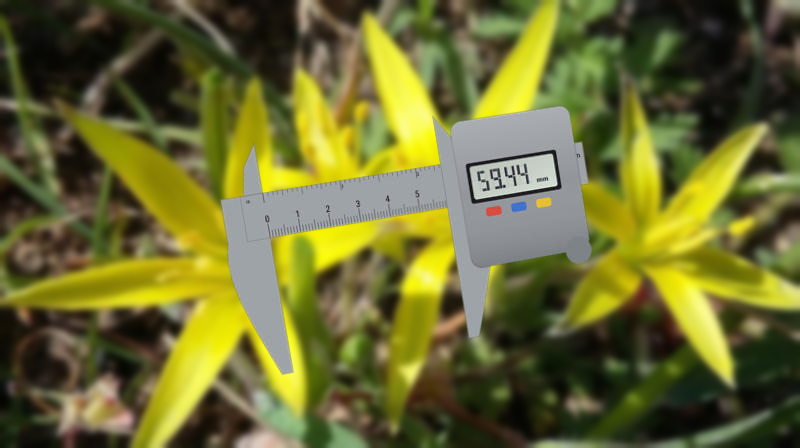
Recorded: 59.44 mm
